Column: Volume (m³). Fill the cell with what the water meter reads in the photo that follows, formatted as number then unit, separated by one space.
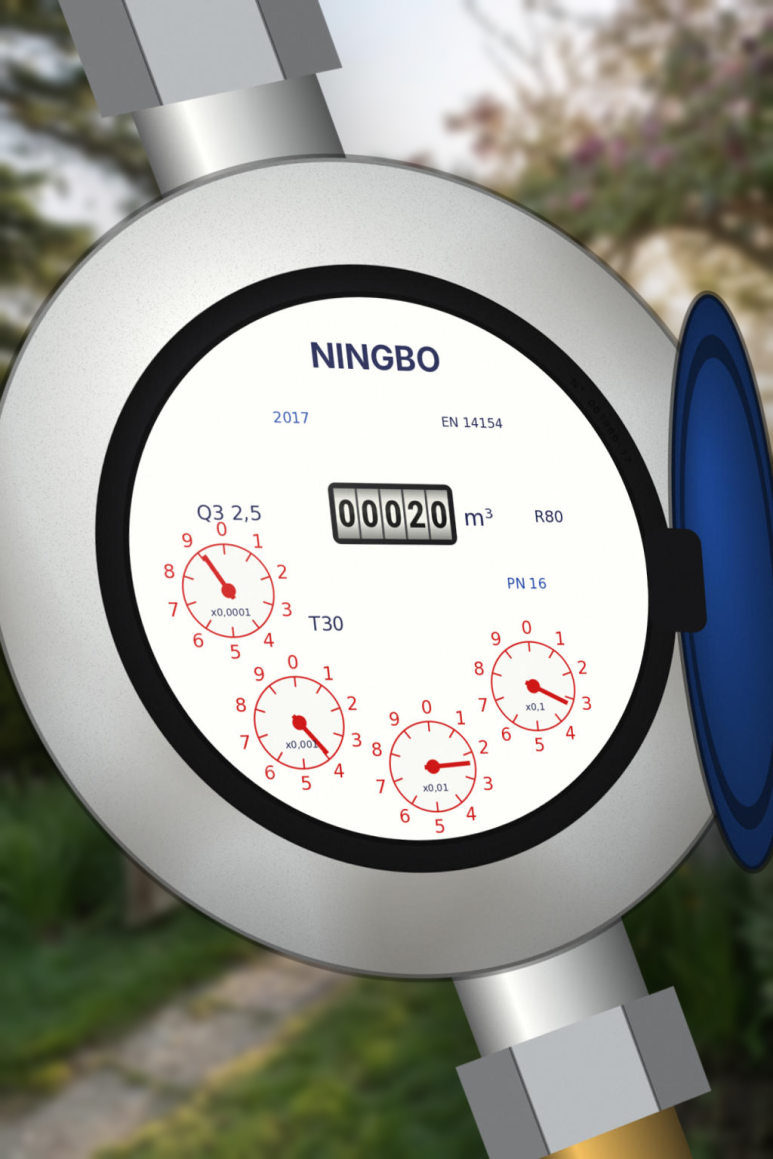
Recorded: 20.3239 m³
